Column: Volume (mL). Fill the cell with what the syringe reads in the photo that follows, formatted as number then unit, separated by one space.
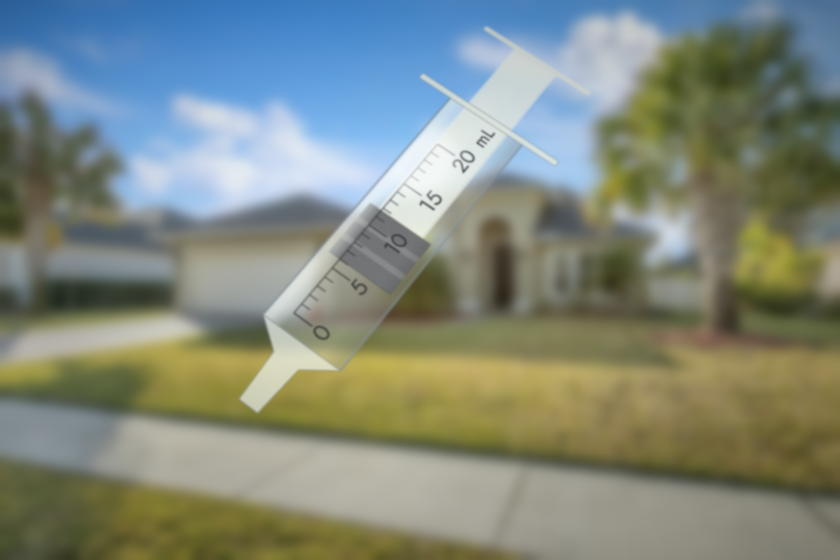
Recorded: 6 mL
